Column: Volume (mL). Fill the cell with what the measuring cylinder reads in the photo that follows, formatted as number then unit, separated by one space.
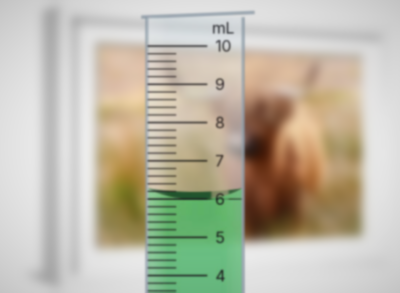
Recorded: 6 mL
